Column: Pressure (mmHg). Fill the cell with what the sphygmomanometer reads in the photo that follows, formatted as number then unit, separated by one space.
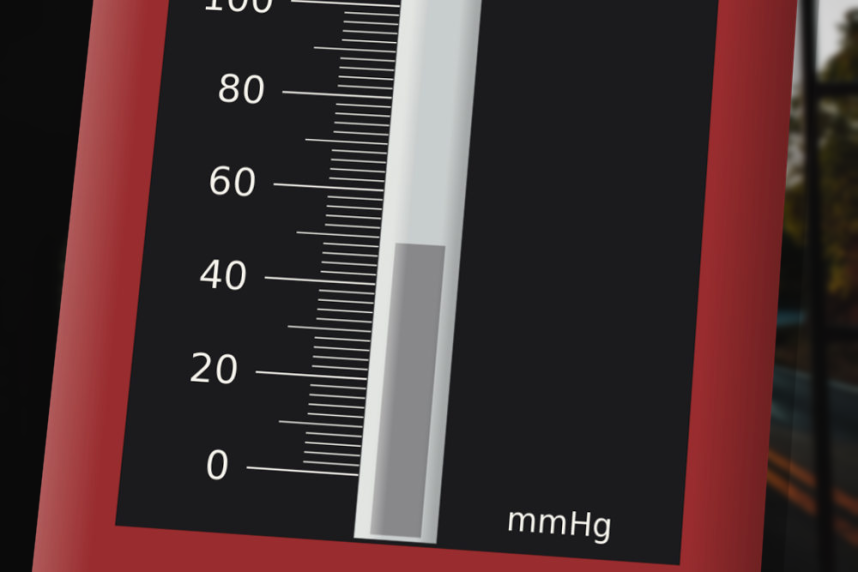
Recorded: 49 mmHg
